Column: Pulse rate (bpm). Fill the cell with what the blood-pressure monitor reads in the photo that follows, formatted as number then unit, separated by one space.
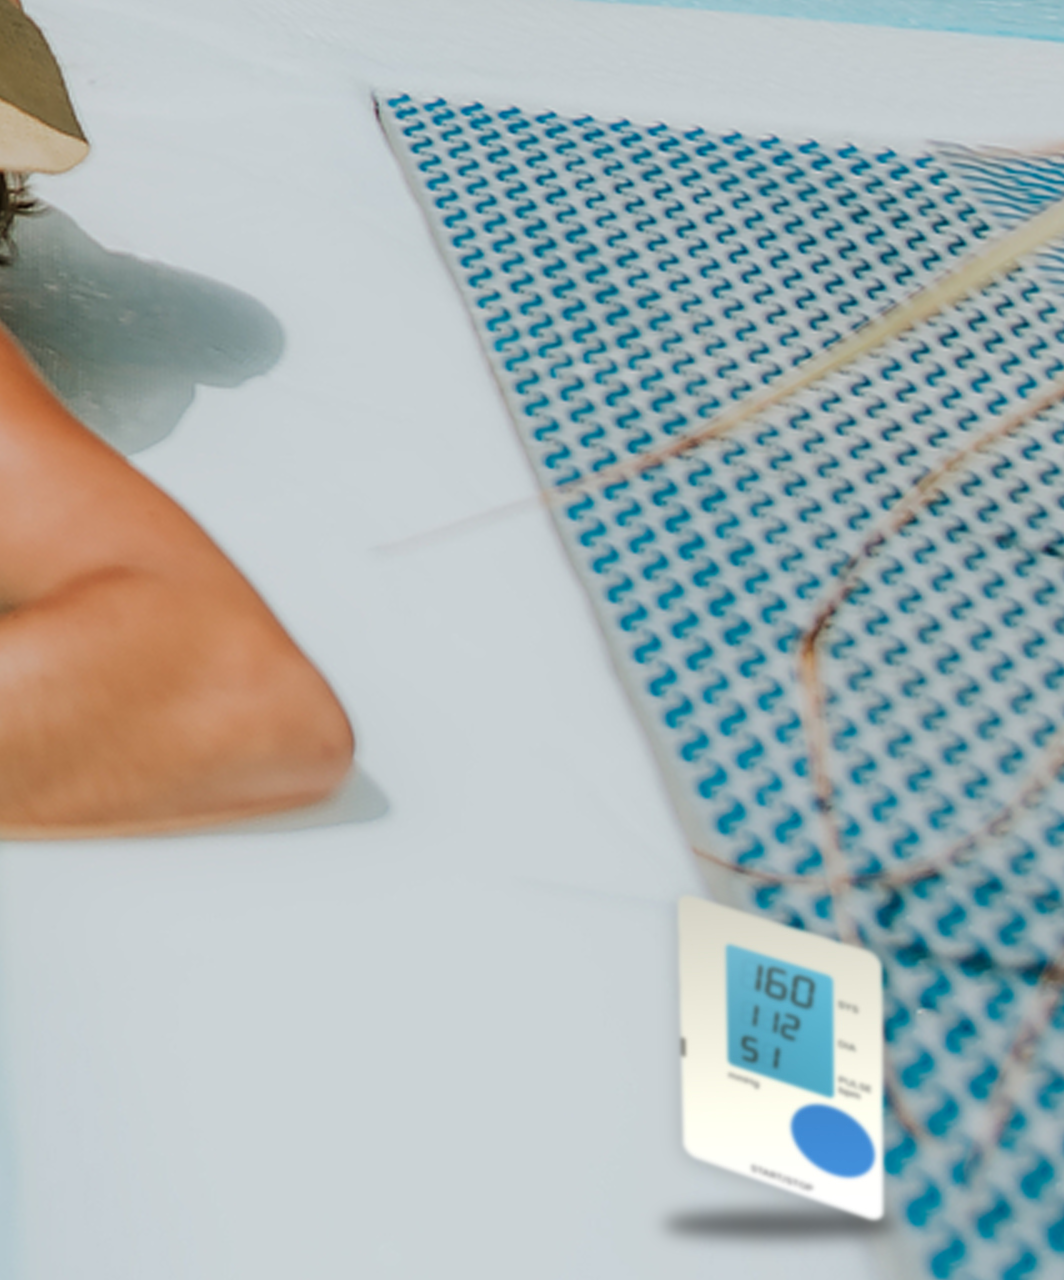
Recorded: 51 bpm
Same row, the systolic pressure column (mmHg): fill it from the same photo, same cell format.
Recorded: 160 mmHg
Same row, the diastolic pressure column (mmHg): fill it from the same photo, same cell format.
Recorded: 112 mmHg
